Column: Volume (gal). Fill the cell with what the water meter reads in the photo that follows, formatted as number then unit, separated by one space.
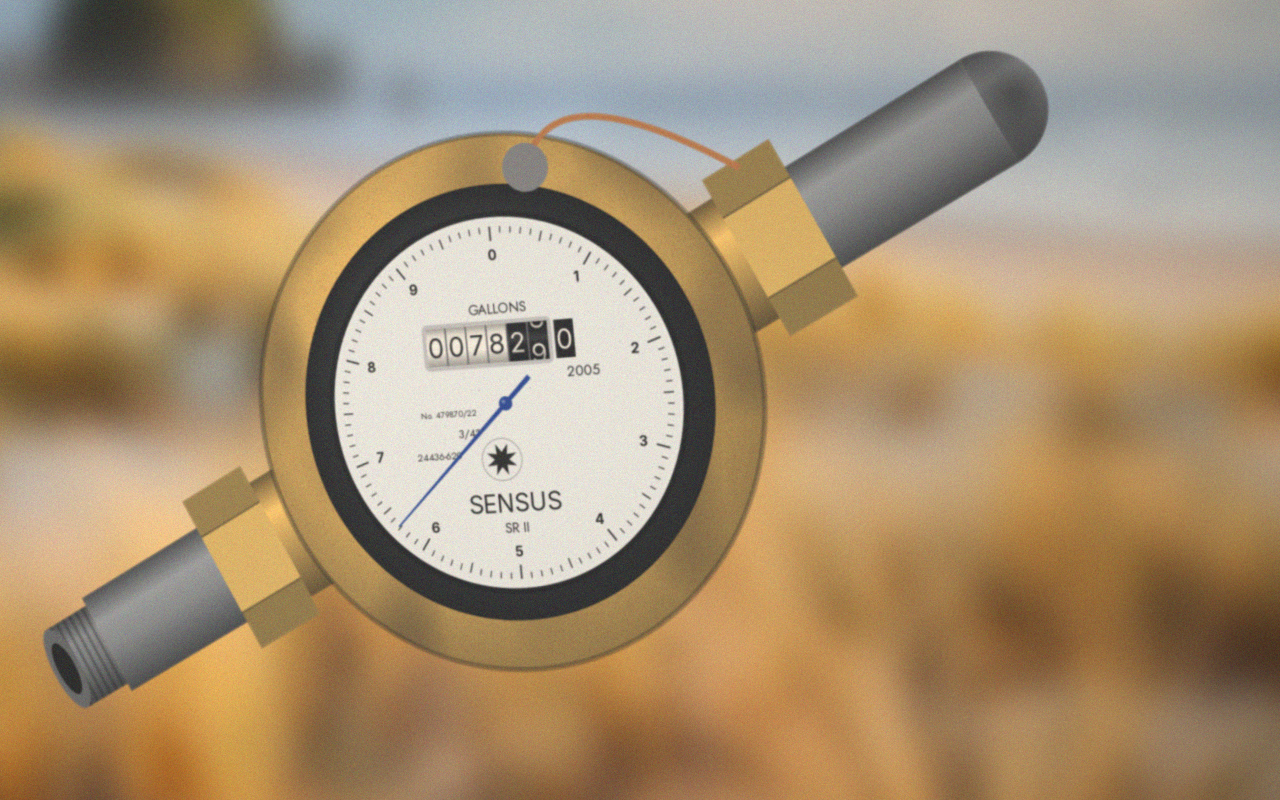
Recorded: 78286.3 gal
